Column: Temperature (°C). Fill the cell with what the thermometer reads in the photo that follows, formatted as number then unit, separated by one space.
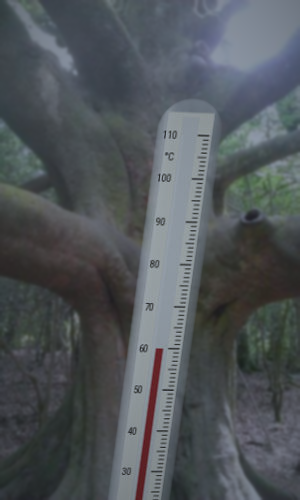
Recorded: 60 °C
